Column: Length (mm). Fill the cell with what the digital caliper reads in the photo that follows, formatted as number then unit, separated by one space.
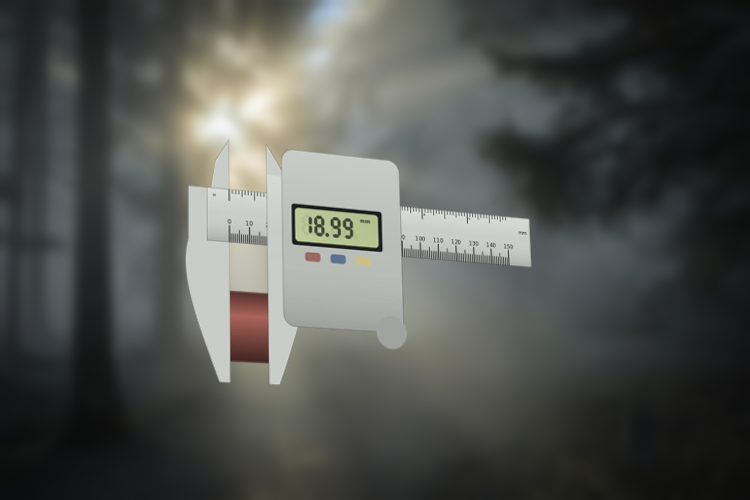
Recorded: 18.99 mm
